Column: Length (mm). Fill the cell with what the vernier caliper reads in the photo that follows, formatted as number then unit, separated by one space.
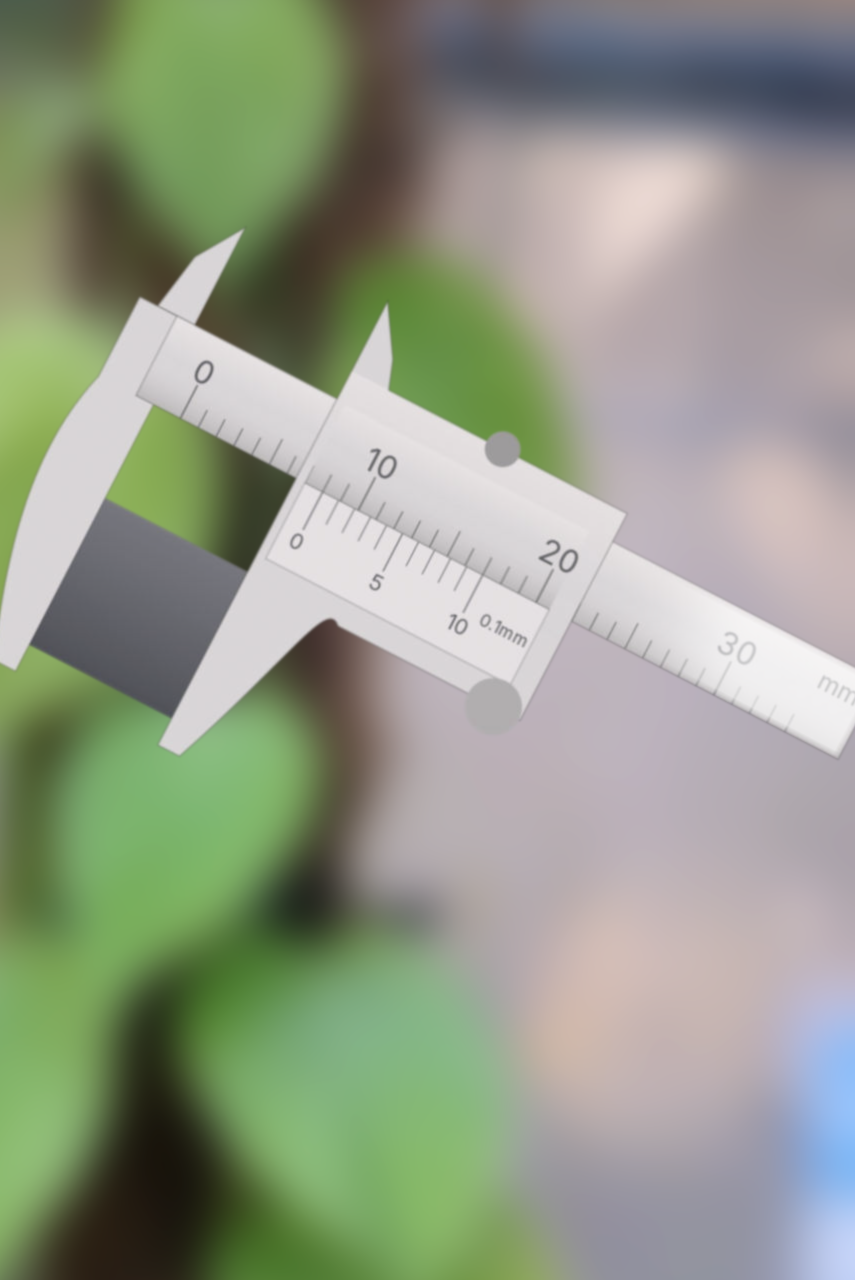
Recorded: 8.0 mm
